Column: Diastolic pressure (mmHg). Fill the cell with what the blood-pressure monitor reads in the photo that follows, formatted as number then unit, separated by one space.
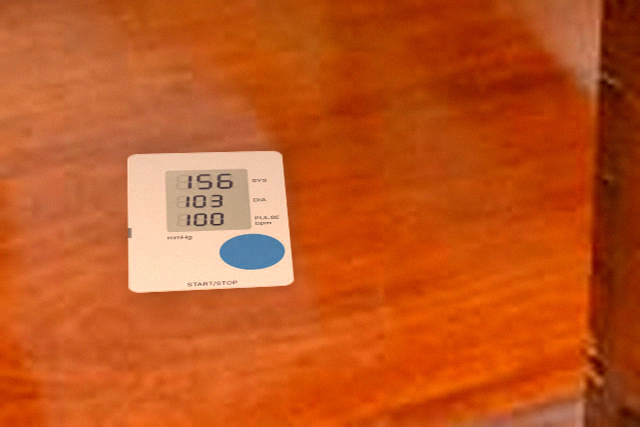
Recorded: 103 mmHg
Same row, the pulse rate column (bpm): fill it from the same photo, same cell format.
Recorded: 100 bpm
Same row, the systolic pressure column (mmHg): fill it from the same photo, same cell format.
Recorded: 156 mmHg
